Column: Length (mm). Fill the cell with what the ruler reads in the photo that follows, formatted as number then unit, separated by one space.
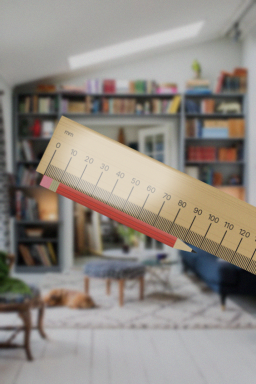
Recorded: 100 mm
